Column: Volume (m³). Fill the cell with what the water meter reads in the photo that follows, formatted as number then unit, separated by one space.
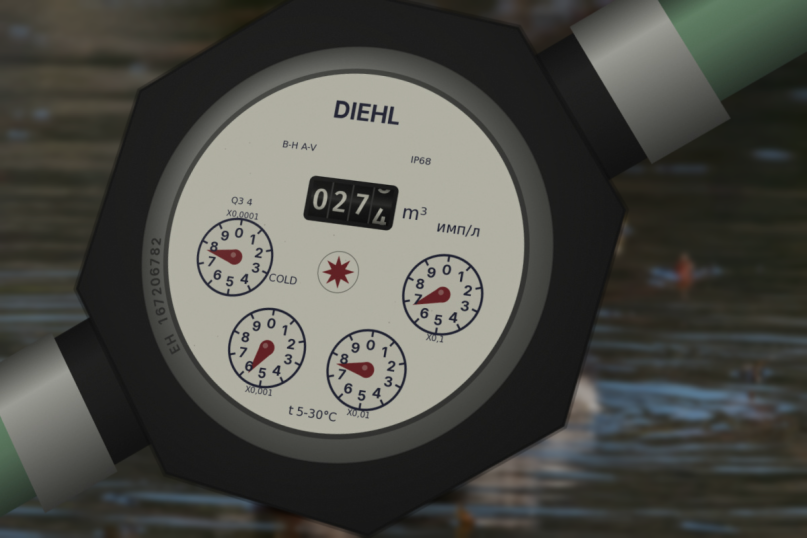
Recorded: 273.6757 m³
